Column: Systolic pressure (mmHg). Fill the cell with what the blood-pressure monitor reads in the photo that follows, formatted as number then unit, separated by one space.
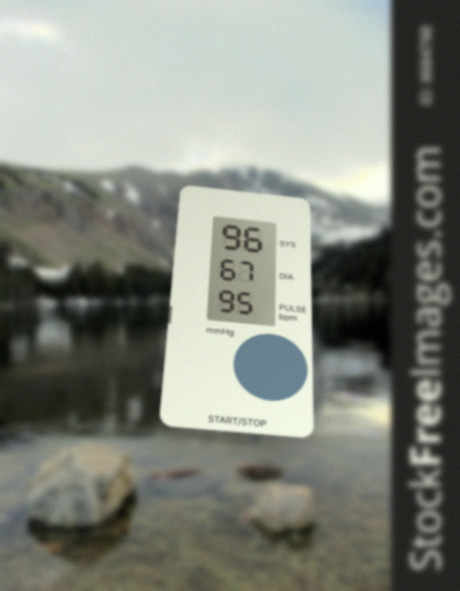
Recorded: 96 mmHg
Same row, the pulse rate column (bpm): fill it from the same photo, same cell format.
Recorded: 95 bpm
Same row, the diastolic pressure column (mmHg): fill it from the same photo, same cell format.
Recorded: 67 mmHg
